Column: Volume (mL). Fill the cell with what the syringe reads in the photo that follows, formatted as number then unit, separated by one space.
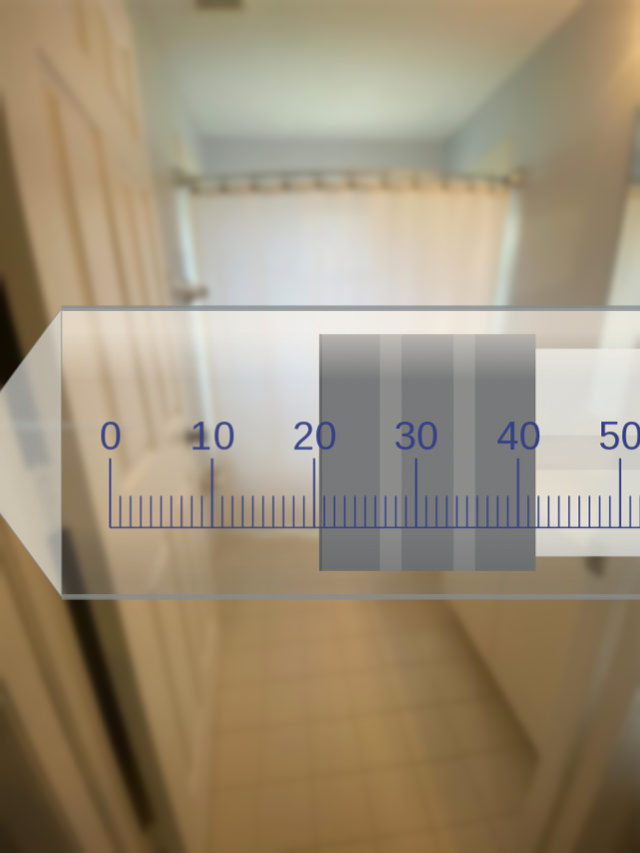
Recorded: 20.5 mL
